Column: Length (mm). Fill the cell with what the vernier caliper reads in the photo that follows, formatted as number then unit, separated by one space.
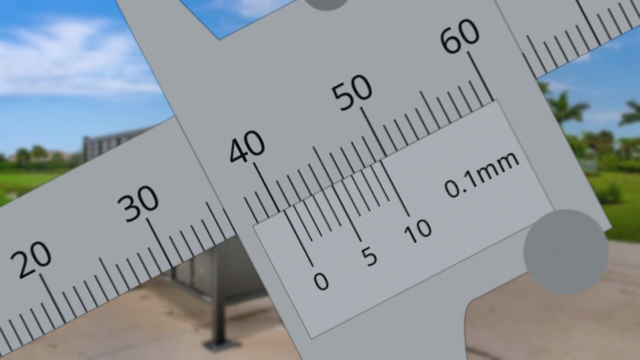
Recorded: 40.4 mm
